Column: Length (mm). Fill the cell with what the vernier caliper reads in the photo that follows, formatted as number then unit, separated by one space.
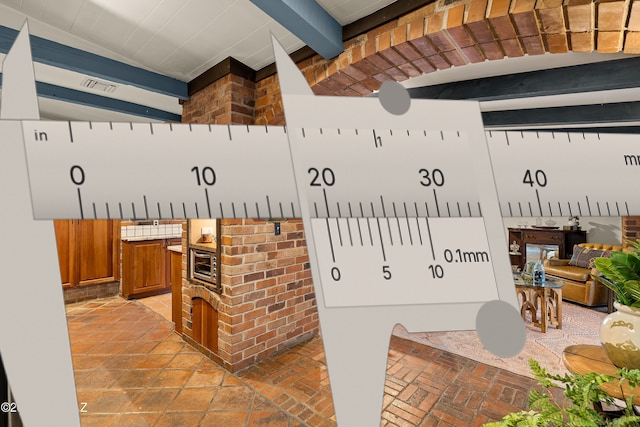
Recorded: 19.8 mm
